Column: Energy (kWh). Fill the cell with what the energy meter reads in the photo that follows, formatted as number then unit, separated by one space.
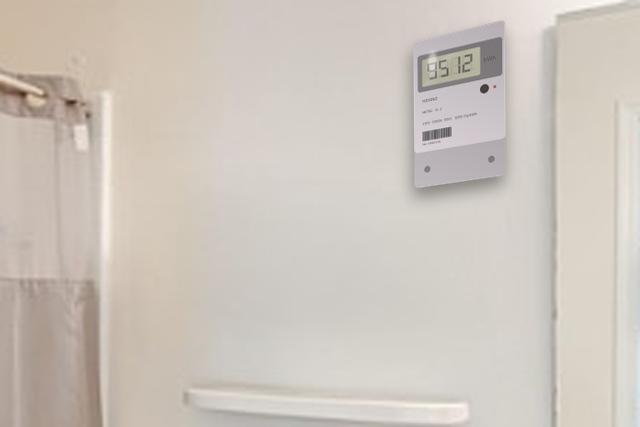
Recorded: 9512 kWh
